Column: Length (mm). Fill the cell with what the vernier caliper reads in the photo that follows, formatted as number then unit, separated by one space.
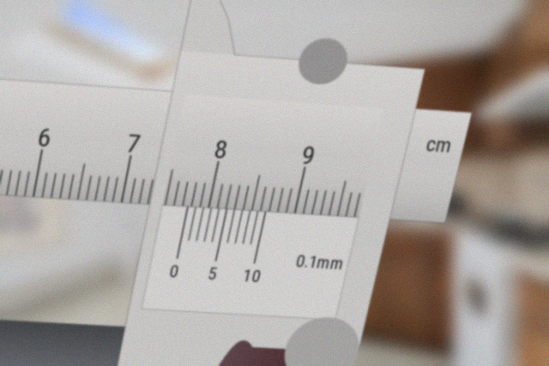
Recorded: 77.6 mm
